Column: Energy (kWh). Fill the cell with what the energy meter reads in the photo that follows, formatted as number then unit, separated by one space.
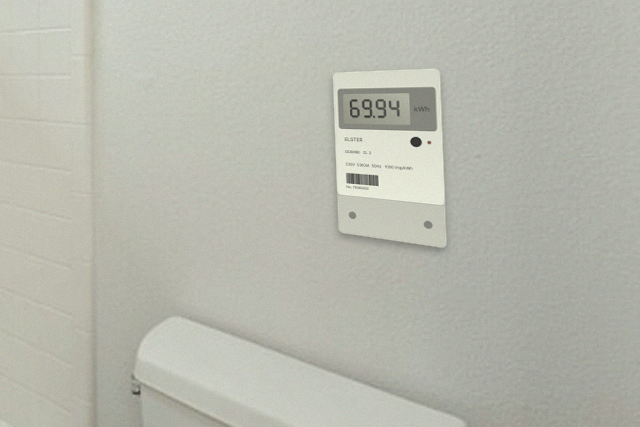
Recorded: 69.94 kWh
